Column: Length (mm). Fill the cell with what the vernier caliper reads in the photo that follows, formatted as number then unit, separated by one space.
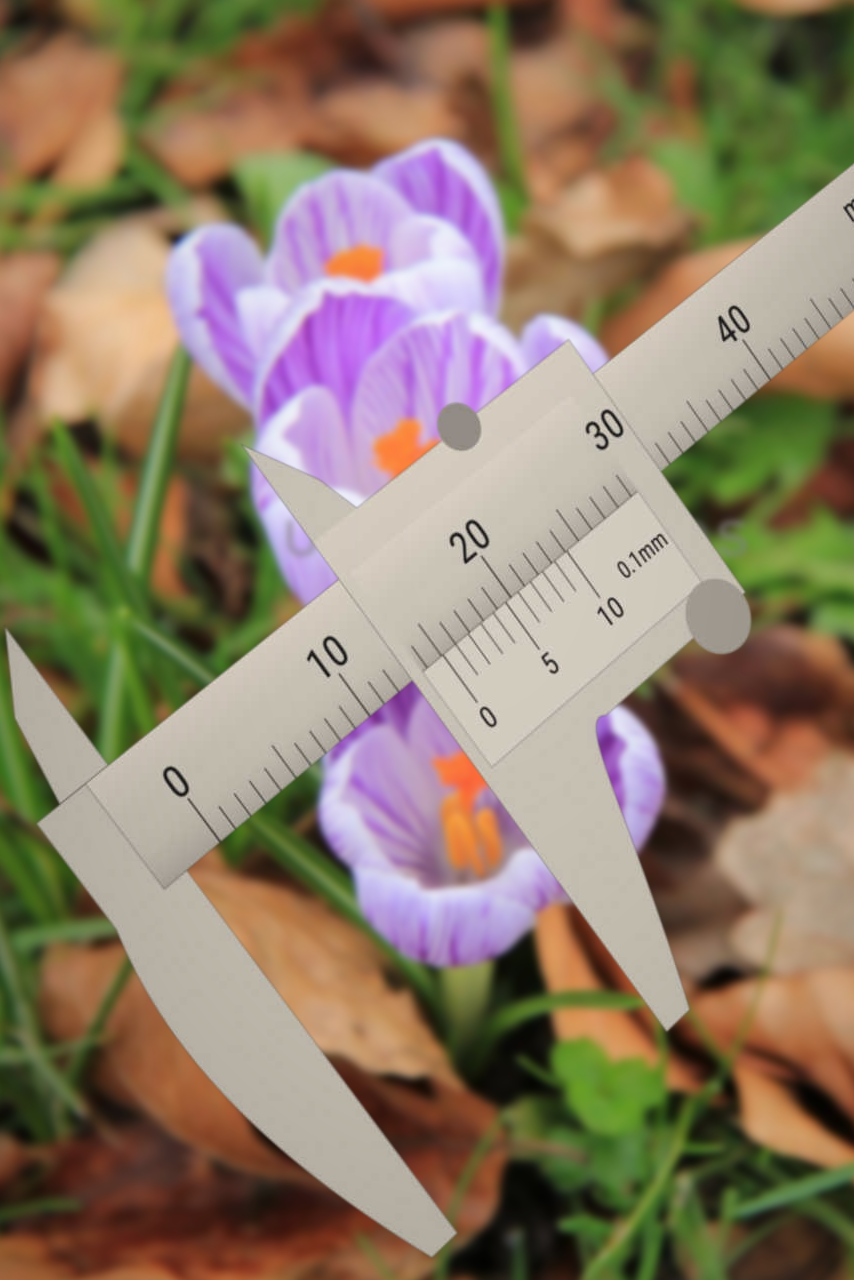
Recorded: 15.1 mm
